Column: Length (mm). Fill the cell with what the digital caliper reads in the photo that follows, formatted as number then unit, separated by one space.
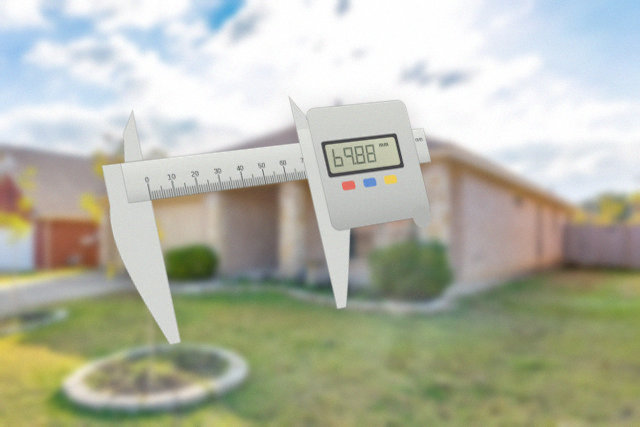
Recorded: 69.88 mm
